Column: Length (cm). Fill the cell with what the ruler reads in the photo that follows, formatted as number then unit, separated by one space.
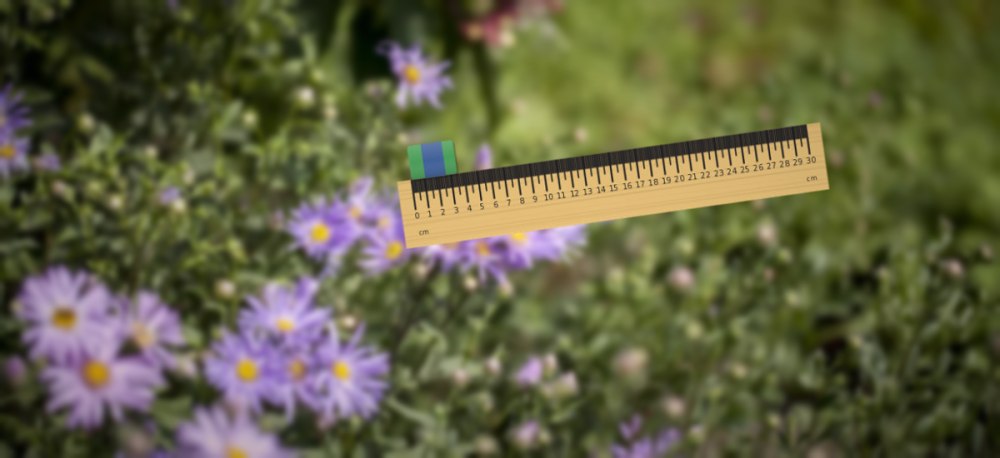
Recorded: 3.5 cm
